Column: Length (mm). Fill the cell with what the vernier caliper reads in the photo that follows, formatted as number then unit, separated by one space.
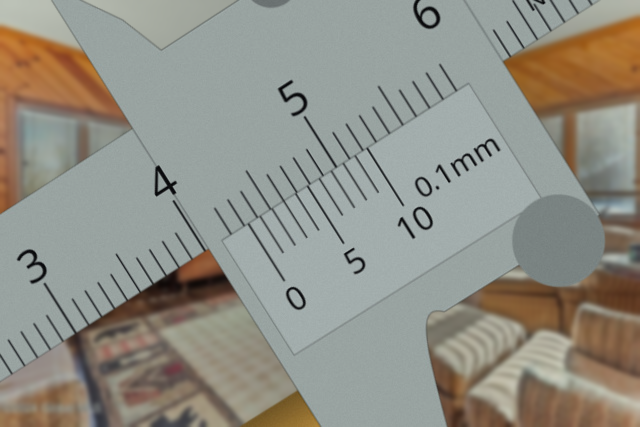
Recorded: 43.3 mm
